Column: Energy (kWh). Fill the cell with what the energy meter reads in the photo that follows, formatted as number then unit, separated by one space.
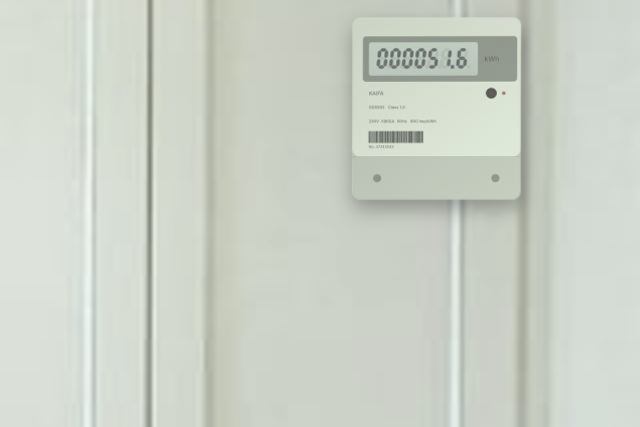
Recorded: 51.6 kWh
